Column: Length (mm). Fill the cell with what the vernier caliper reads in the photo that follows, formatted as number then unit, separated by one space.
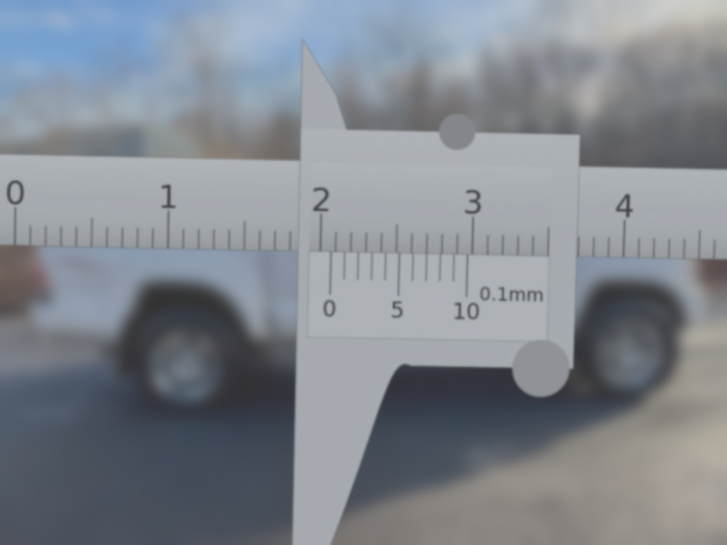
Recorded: 20.7 mm
